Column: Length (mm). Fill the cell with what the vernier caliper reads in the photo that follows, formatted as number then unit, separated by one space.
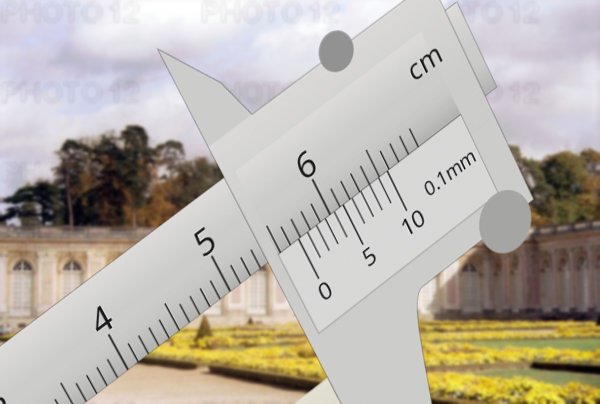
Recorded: 56.8 mm
